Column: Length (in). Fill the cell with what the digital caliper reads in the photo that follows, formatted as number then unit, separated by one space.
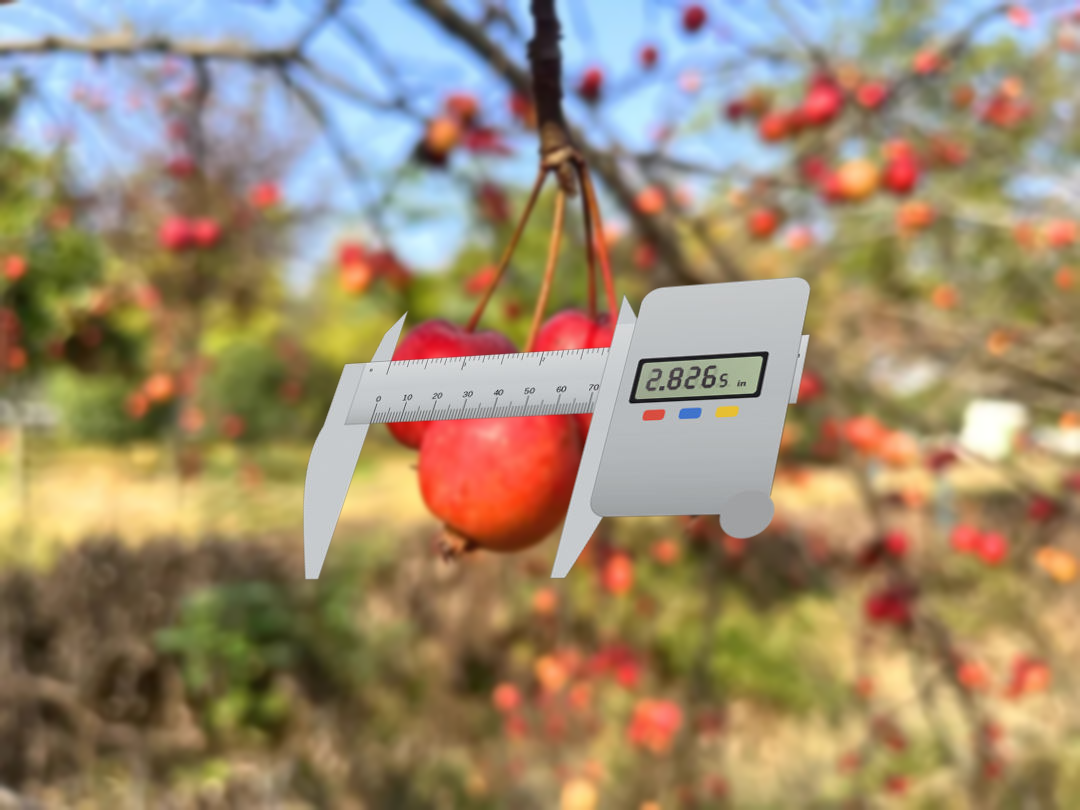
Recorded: 2.8265 in
